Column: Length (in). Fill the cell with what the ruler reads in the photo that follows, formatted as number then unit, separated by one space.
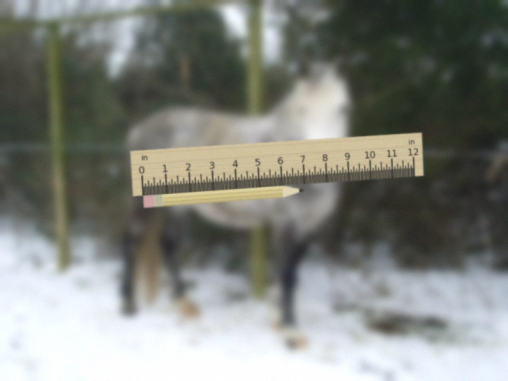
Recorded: 7 in
